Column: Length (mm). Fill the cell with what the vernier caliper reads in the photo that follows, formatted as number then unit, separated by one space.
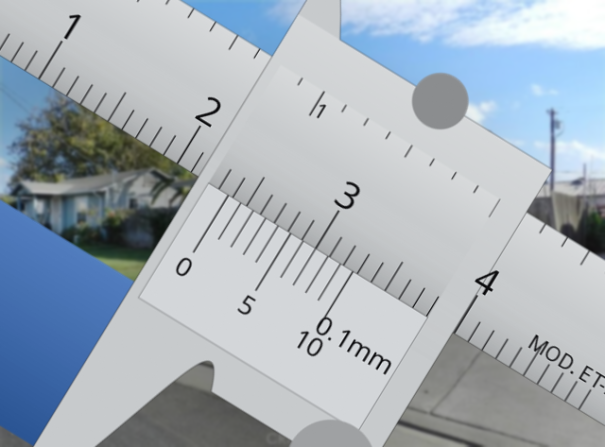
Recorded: 23.7 mm
